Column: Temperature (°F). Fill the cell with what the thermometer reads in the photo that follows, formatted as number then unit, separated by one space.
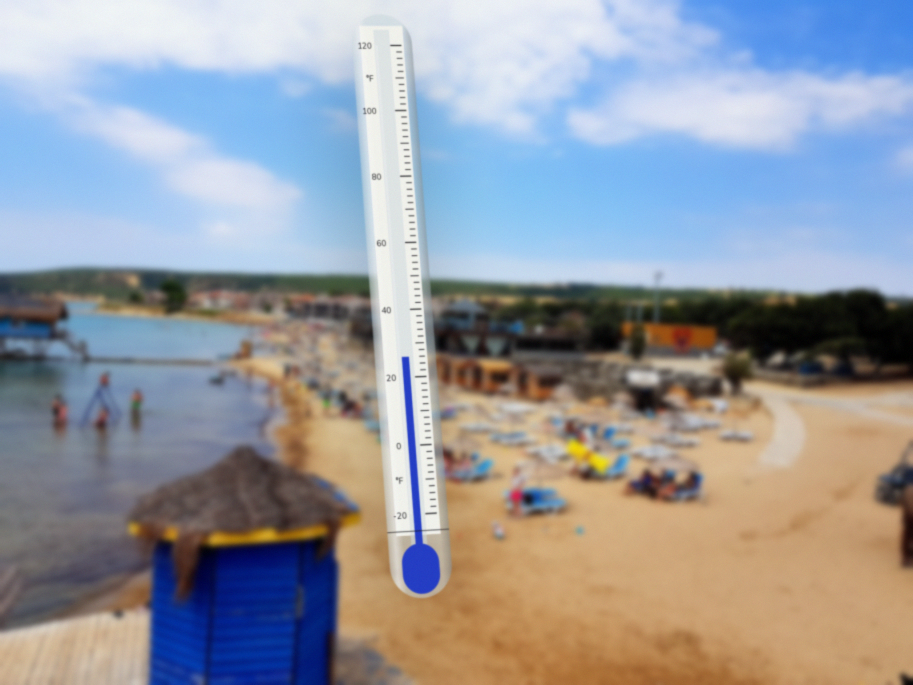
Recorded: 26 °F
